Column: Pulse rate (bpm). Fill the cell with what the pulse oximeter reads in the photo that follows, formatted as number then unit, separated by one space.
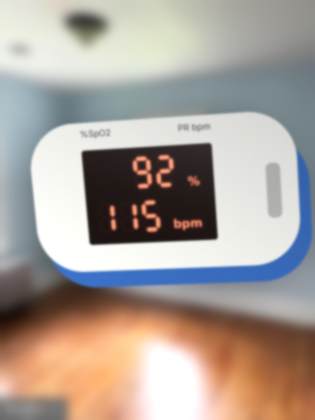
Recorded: 115 bpm
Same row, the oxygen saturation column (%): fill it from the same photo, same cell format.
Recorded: 92 %
